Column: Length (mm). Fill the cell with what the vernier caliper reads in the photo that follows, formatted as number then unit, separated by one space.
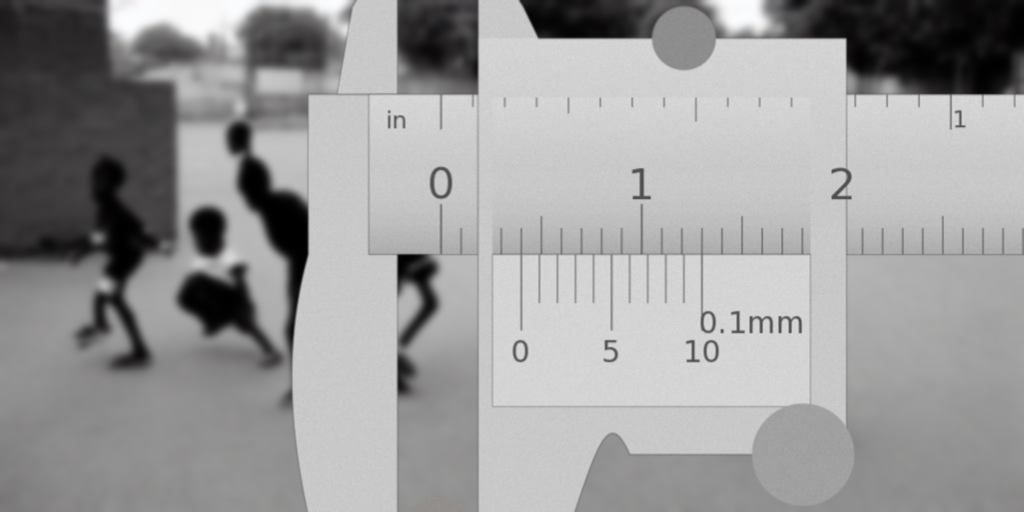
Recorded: 4.0 mm
